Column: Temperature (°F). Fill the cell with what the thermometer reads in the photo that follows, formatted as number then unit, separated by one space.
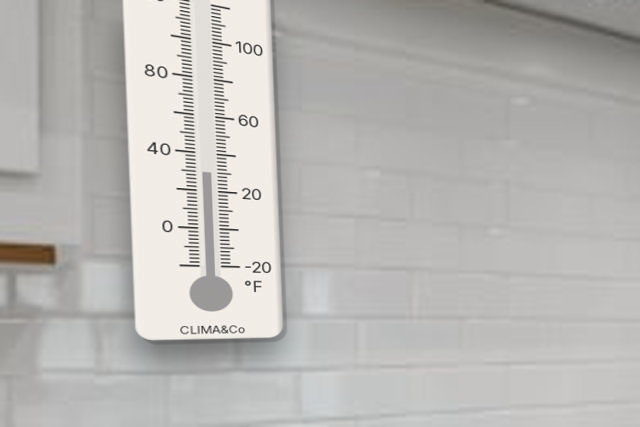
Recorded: 30 °F
